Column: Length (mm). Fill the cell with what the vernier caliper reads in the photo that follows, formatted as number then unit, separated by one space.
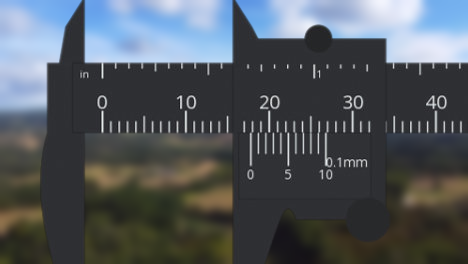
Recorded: 17.8 mm
